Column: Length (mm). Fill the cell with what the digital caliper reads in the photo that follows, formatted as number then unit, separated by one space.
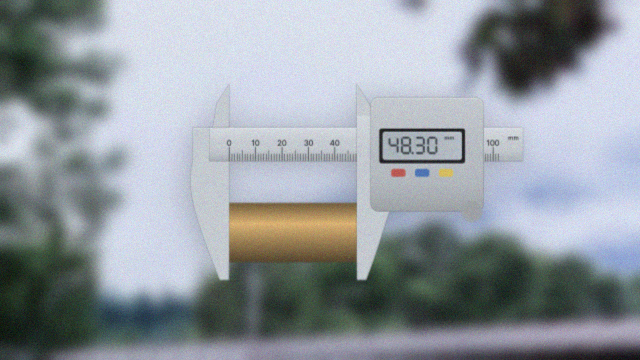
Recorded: 48.30 mm
